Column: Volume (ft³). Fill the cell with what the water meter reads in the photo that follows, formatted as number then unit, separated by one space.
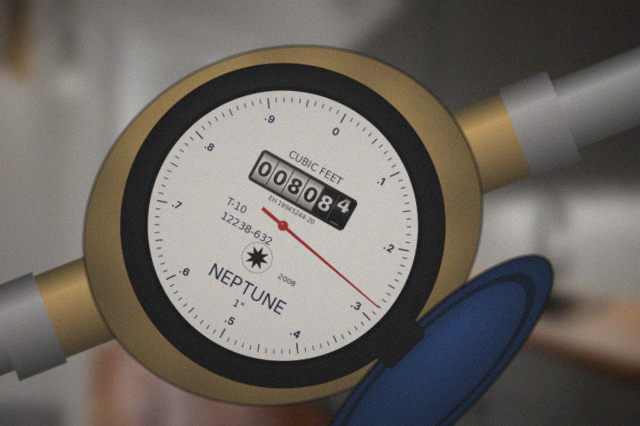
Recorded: 8084.28 ft³
